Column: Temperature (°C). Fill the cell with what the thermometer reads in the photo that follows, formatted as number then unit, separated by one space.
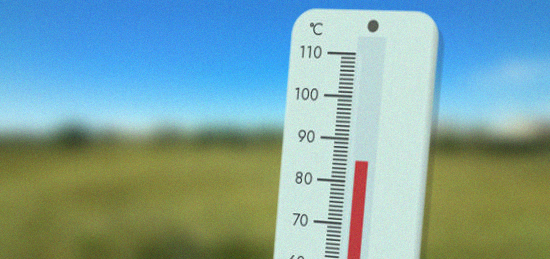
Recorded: 85 °C
